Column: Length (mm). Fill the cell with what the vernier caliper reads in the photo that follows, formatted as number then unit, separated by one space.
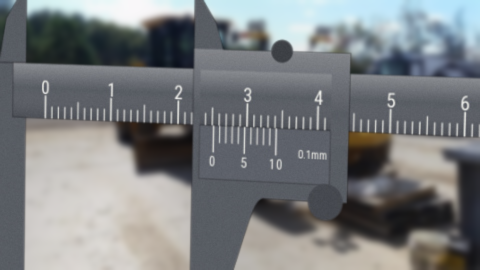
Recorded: 25.2 mm
